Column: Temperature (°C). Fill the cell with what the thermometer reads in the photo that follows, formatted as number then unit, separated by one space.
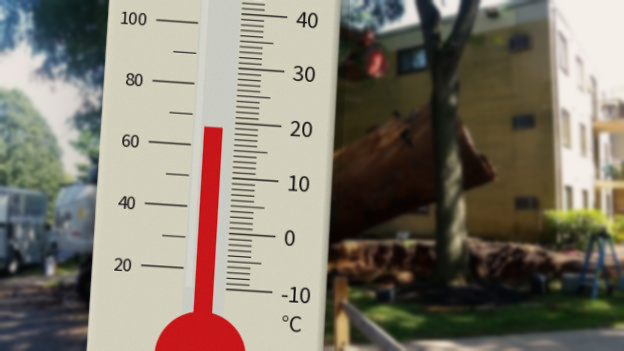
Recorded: 19 °C
